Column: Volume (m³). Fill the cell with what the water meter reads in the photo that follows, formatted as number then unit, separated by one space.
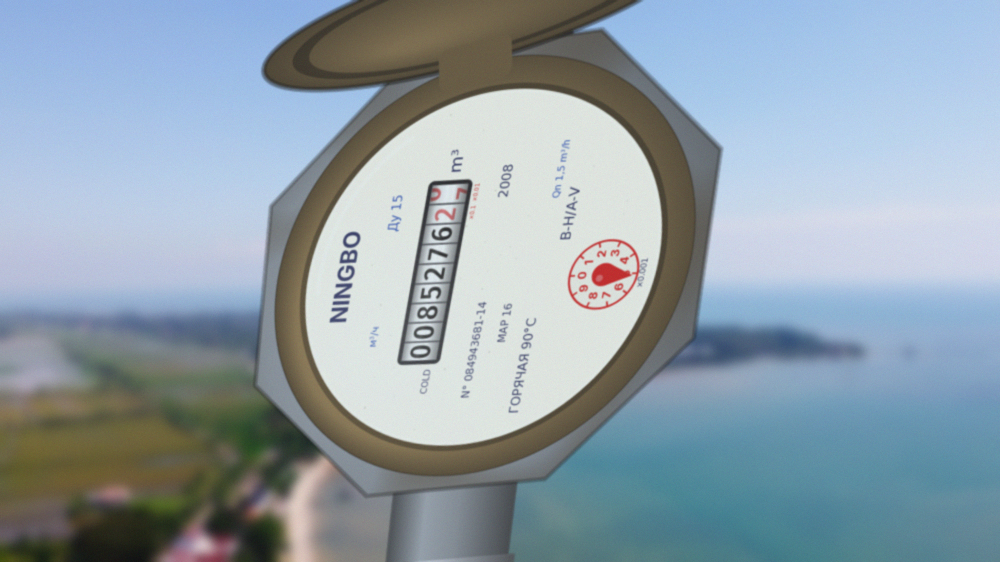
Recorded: 85276.265 m³
